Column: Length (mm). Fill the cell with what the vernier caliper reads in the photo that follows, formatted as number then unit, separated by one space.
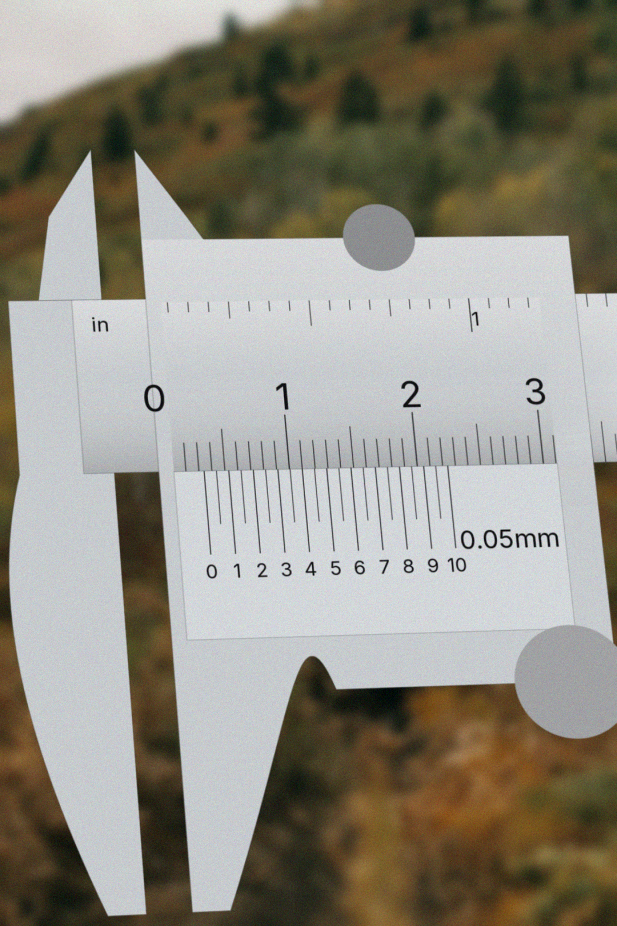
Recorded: 3.4 mm
